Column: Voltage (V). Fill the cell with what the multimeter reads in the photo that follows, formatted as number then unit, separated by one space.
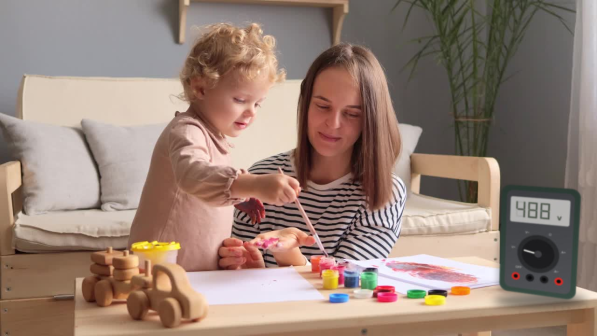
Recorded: 488 V
